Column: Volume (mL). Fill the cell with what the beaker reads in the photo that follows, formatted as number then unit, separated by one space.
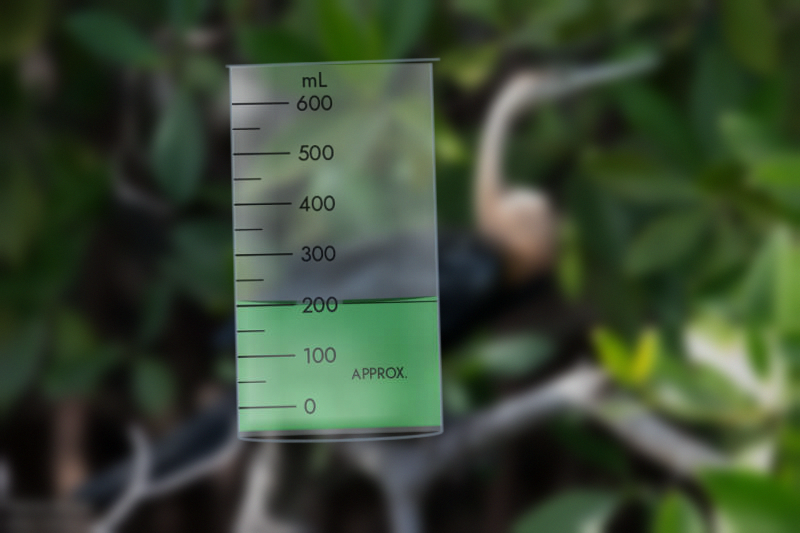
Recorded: 200 mL
